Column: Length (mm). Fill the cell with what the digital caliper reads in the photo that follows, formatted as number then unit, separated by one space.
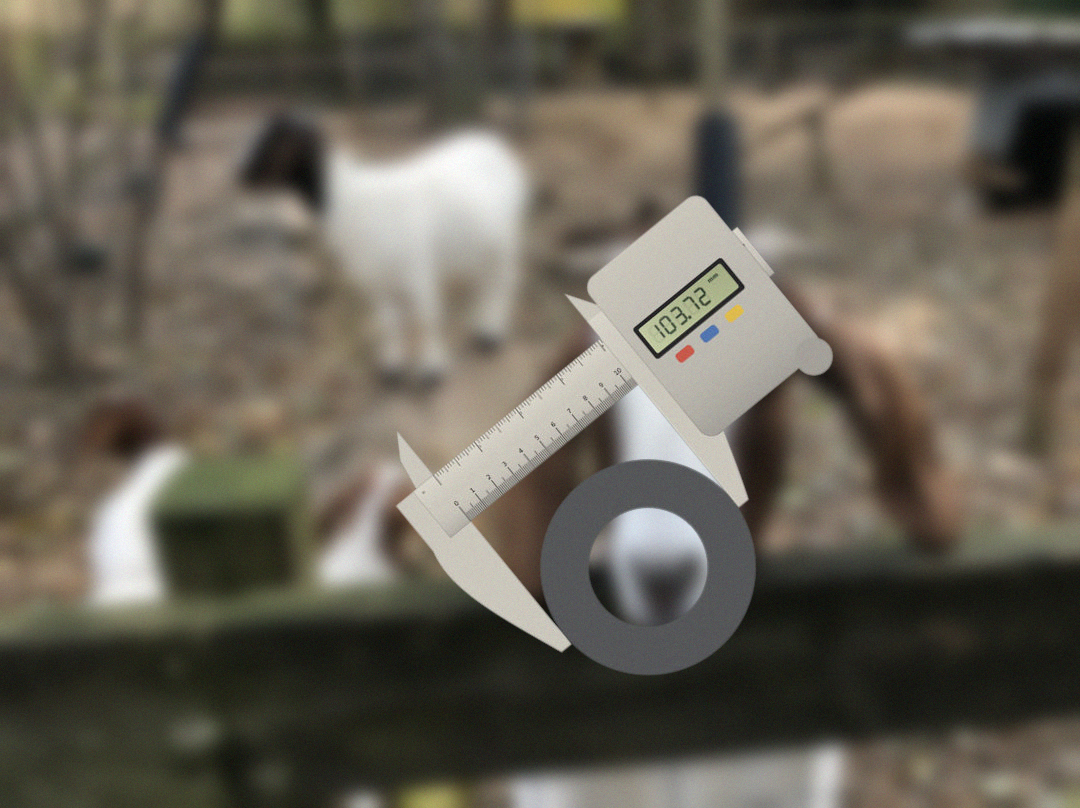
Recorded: 103.72 mm
